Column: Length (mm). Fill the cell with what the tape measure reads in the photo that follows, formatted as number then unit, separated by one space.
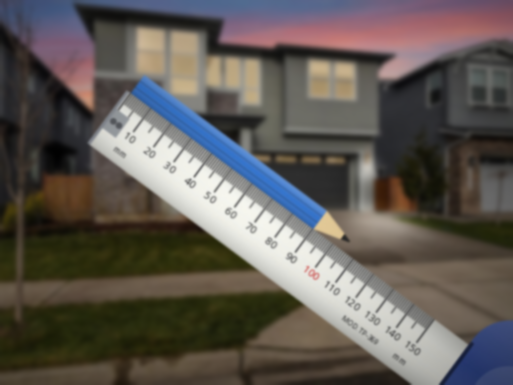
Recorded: 105 mm
